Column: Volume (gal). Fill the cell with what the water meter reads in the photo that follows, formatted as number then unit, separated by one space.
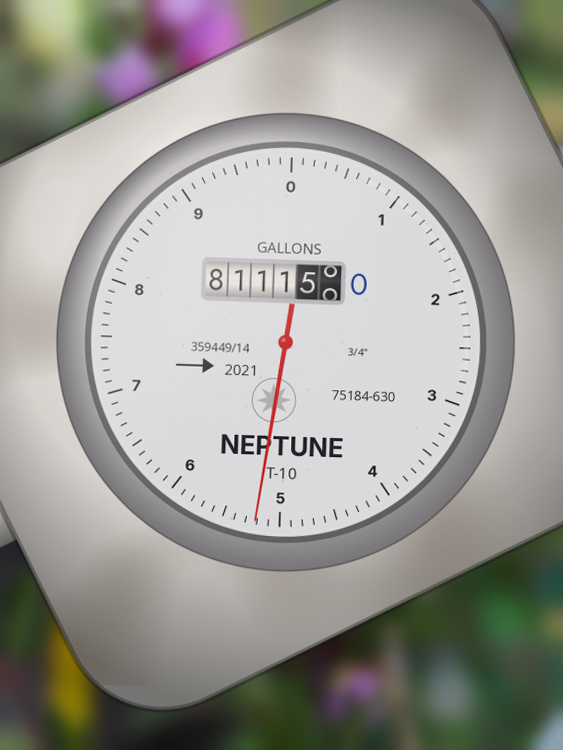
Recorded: 8111585.2 gal
